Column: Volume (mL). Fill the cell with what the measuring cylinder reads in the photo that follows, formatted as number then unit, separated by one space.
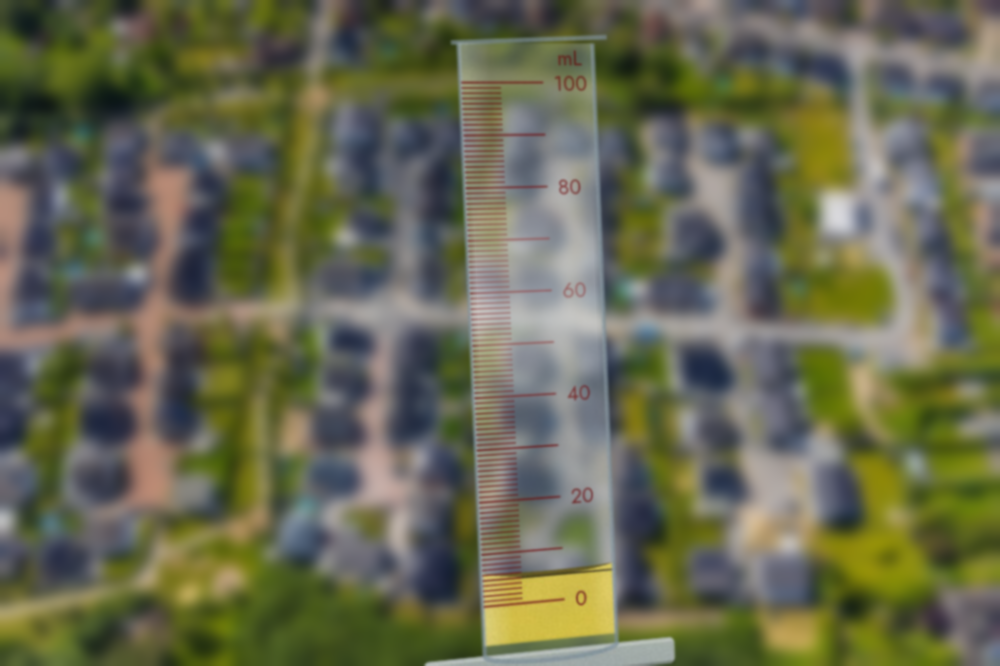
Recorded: 5 mL
